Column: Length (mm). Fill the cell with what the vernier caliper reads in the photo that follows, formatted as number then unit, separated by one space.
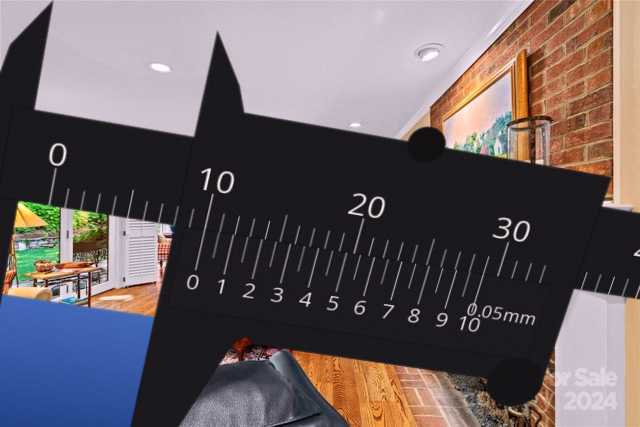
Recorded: 10.0 mm
